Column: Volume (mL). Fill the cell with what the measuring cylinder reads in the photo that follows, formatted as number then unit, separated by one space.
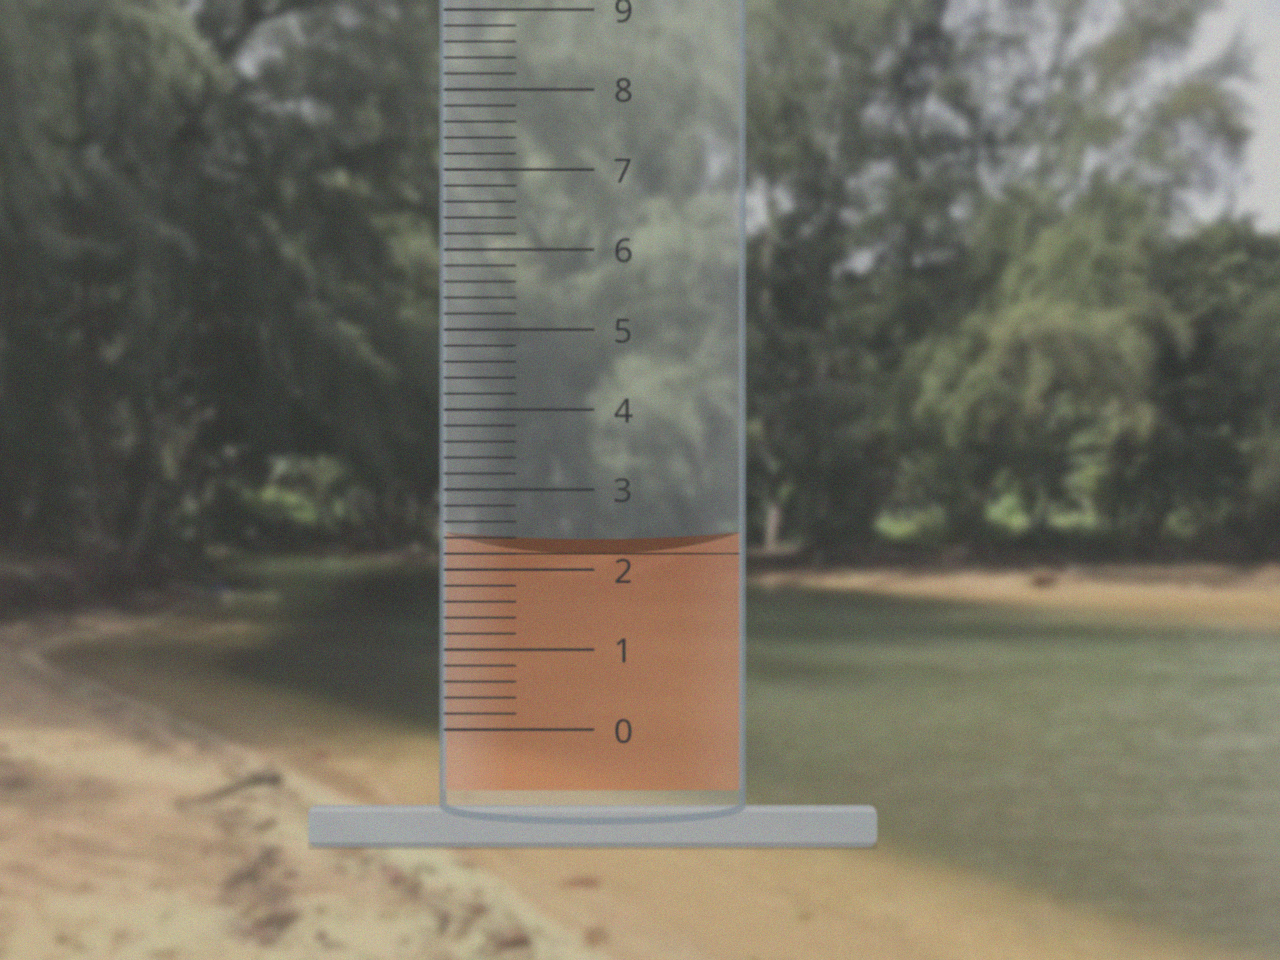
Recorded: 2.2 mL
